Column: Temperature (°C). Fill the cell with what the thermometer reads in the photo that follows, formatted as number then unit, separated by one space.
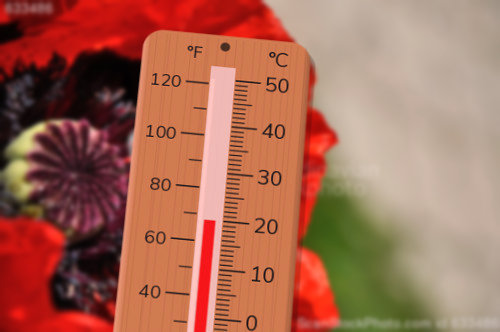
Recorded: 20 °C
